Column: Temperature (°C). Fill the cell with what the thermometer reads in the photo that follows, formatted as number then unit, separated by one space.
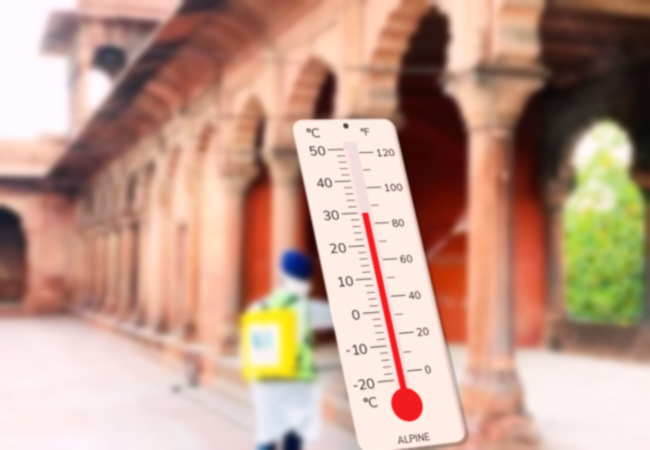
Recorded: 30 °C
